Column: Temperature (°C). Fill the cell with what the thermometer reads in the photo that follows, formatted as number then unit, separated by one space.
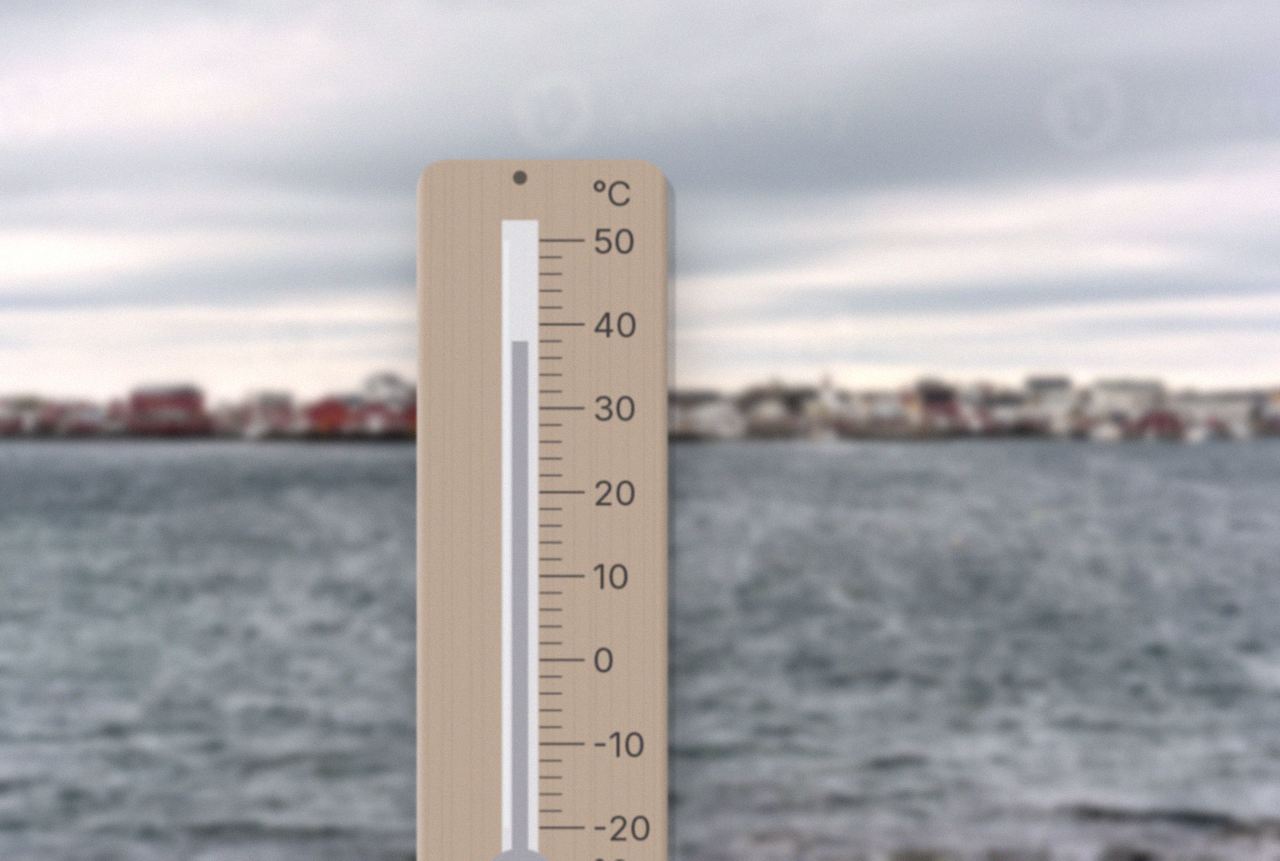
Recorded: 38 °C
